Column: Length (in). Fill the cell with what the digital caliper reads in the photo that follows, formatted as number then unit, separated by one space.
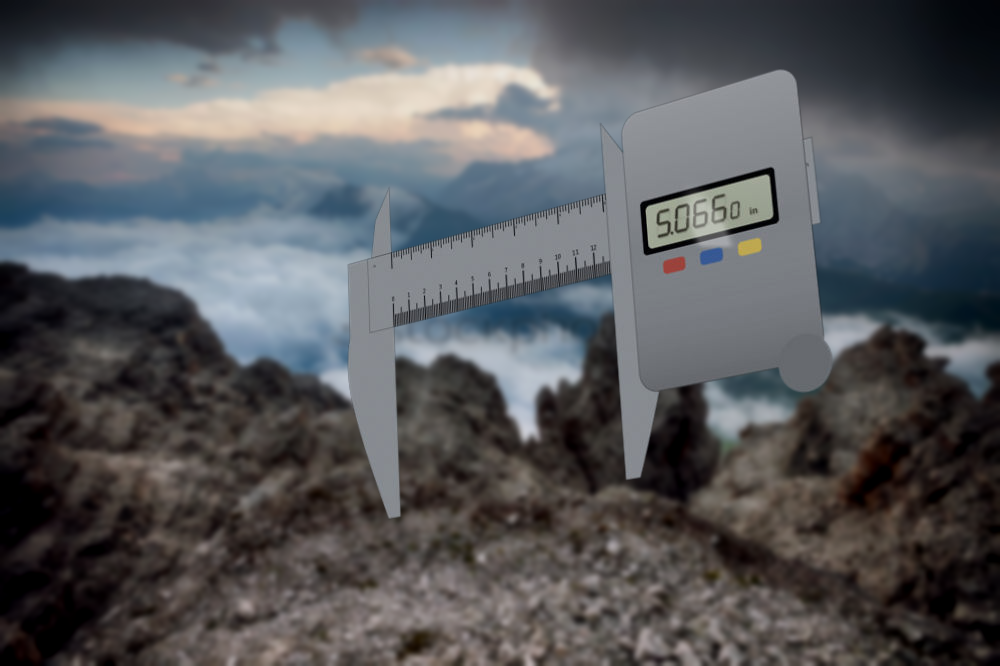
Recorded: 5.0660 in
